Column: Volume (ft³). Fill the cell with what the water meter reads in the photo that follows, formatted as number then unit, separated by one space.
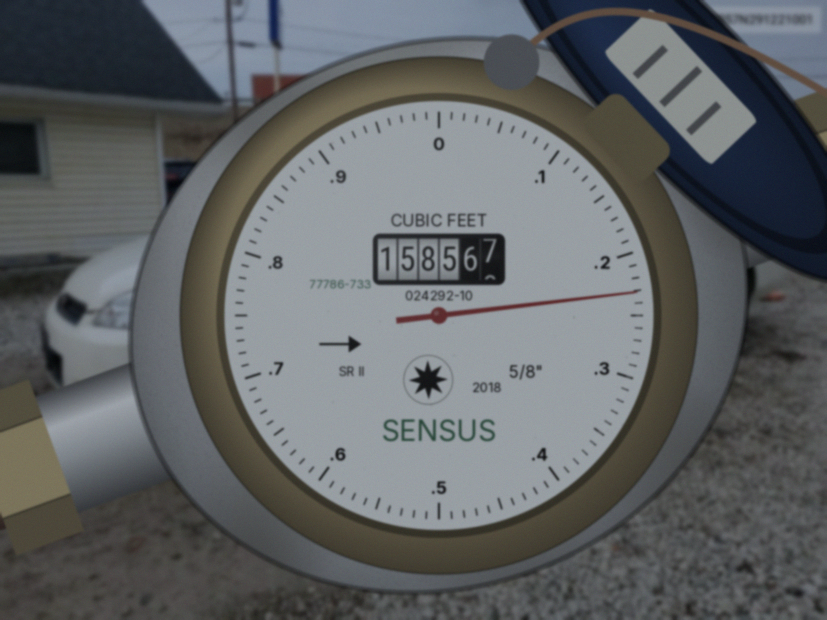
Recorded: 158567.23 ft³
